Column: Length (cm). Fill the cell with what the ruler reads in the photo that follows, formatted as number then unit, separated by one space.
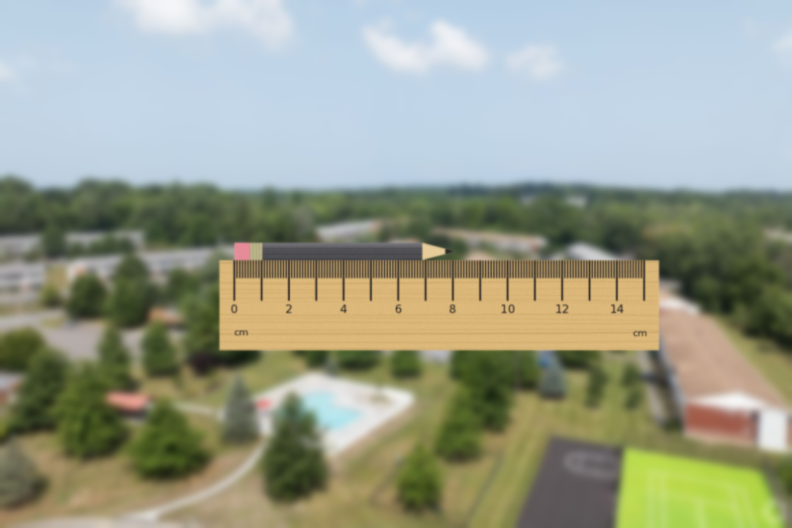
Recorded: 8 cm
